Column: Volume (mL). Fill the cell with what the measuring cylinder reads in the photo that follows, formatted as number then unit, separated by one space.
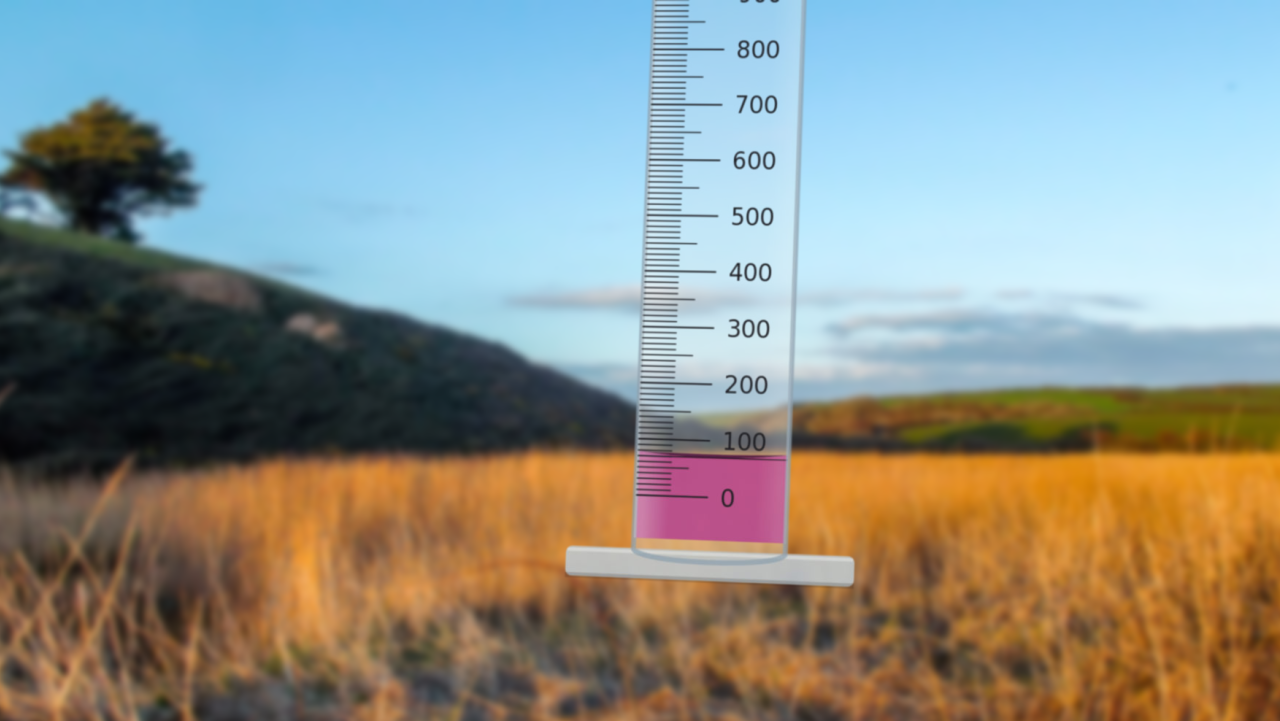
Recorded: 70 mL
